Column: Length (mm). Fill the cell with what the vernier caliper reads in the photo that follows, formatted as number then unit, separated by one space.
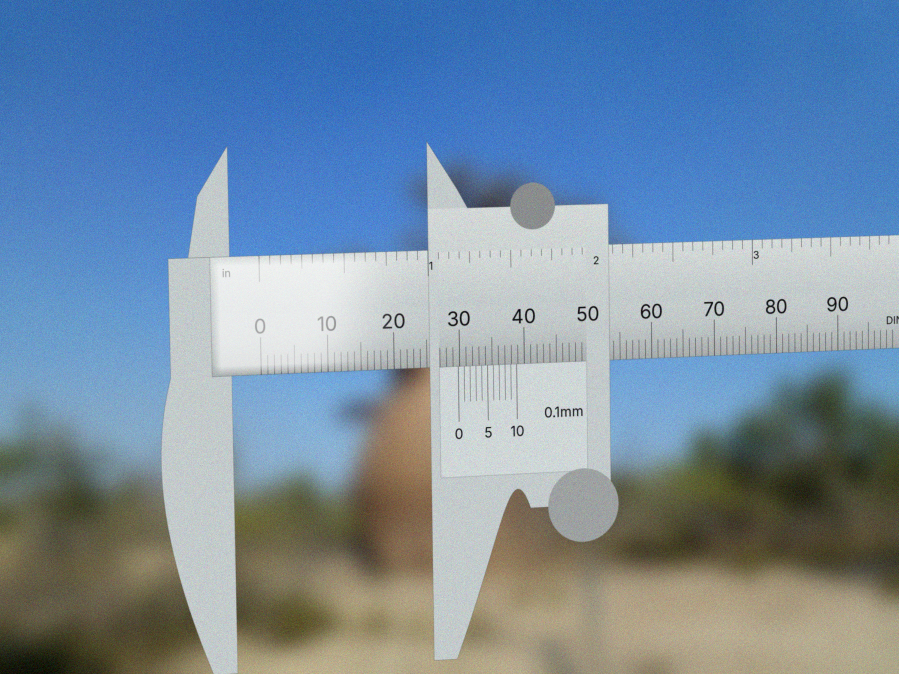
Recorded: 29.8 mm
